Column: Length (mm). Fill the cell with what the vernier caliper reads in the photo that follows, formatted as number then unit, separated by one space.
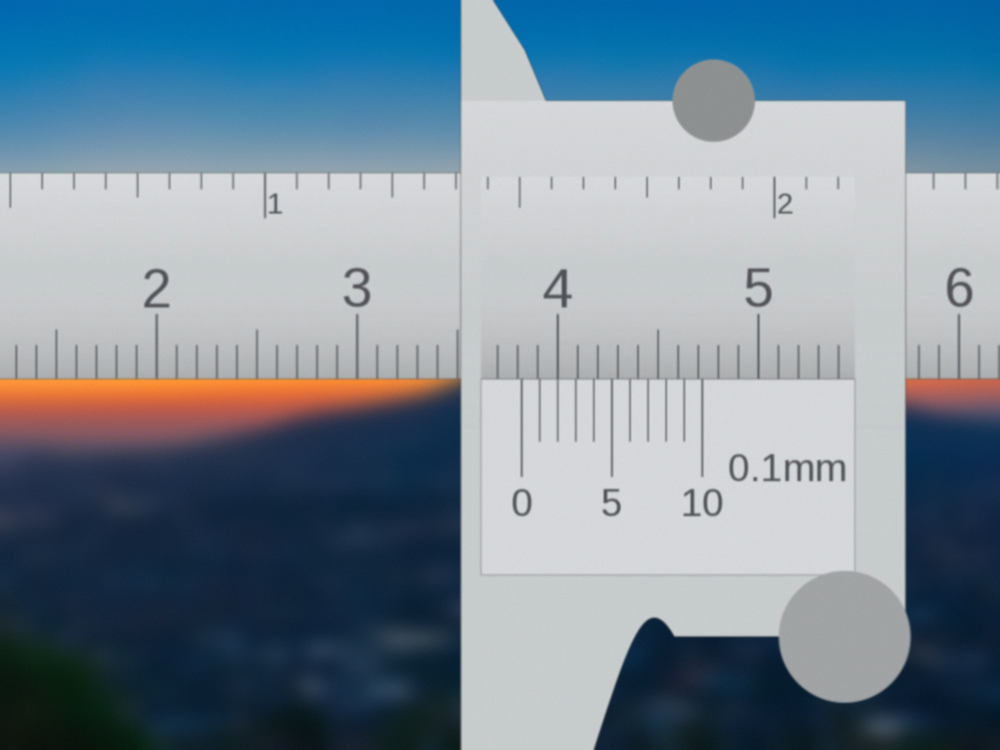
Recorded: 38.2 mm
